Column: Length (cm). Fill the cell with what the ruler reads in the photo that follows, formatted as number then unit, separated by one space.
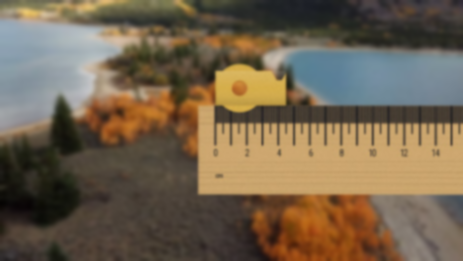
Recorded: 4.5 cm
